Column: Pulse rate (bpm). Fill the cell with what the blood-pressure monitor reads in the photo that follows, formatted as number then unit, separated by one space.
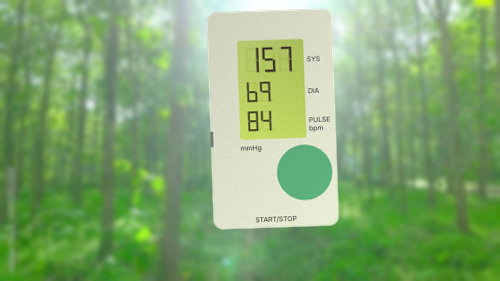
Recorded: 84 bpm
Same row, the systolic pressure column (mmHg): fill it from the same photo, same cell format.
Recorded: 157 mmHg
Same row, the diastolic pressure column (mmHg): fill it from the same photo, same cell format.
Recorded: 69 mmHg
